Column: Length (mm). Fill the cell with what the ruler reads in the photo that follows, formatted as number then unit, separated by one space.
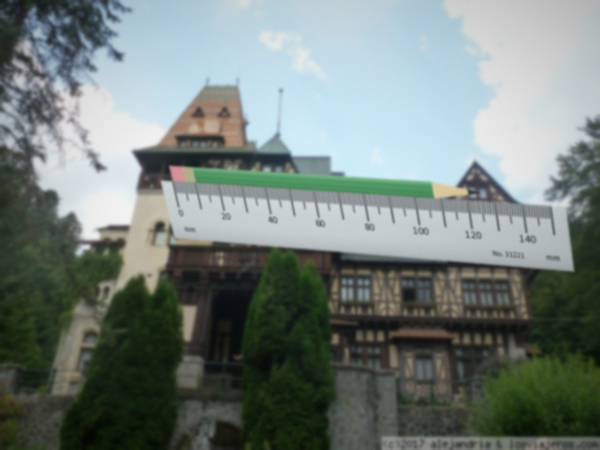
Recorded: 125 mm
